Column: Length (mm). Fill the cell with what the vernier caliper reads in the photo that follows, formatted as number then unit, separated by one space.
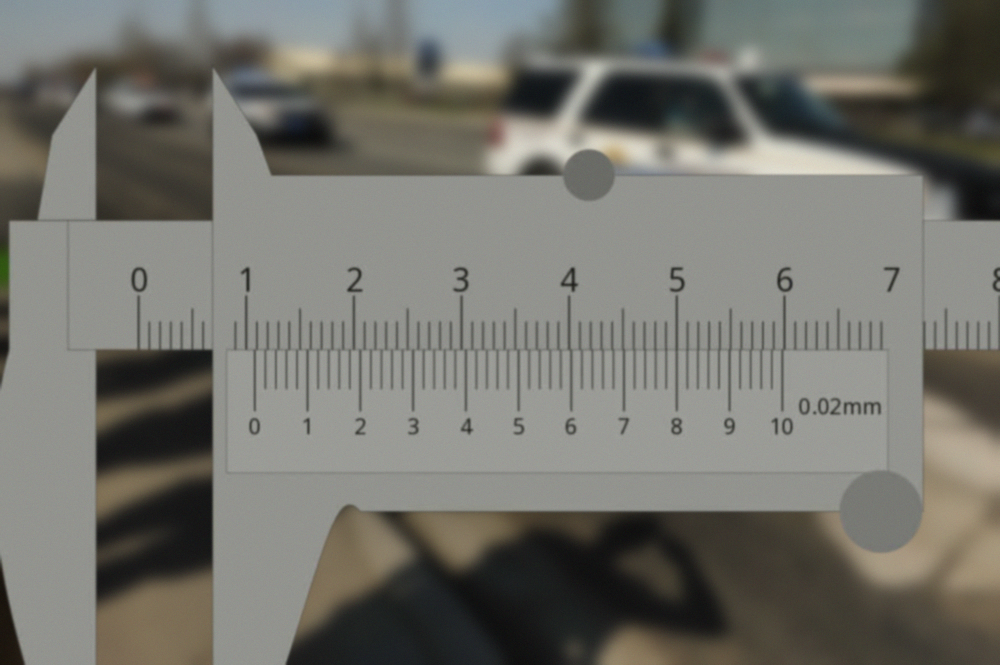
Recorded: 10.8 mm
